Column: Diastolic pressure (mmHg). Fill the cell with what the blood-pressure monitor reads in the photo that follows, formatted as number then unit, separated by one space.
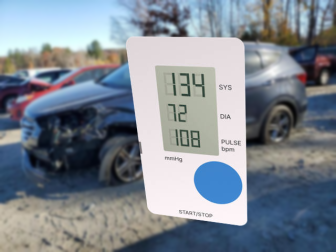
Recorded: 72 mmHg
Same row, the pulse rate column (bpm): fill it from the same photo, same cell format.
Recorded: 108 bpm
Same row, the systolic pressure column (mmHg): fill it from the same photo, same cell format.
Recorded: 134 mmHg
